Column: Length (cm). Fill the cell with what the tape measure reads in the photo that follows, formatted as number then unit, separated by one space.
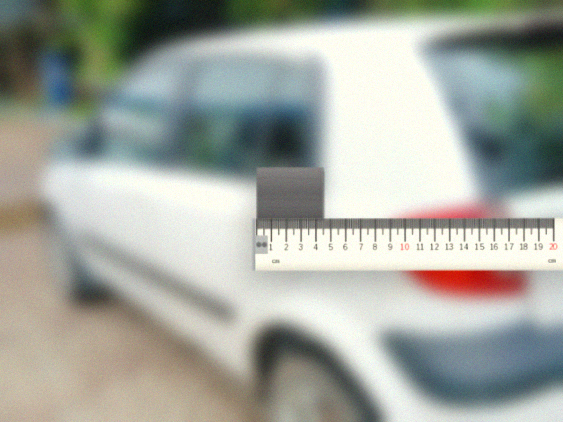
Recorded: 4.5 cm
